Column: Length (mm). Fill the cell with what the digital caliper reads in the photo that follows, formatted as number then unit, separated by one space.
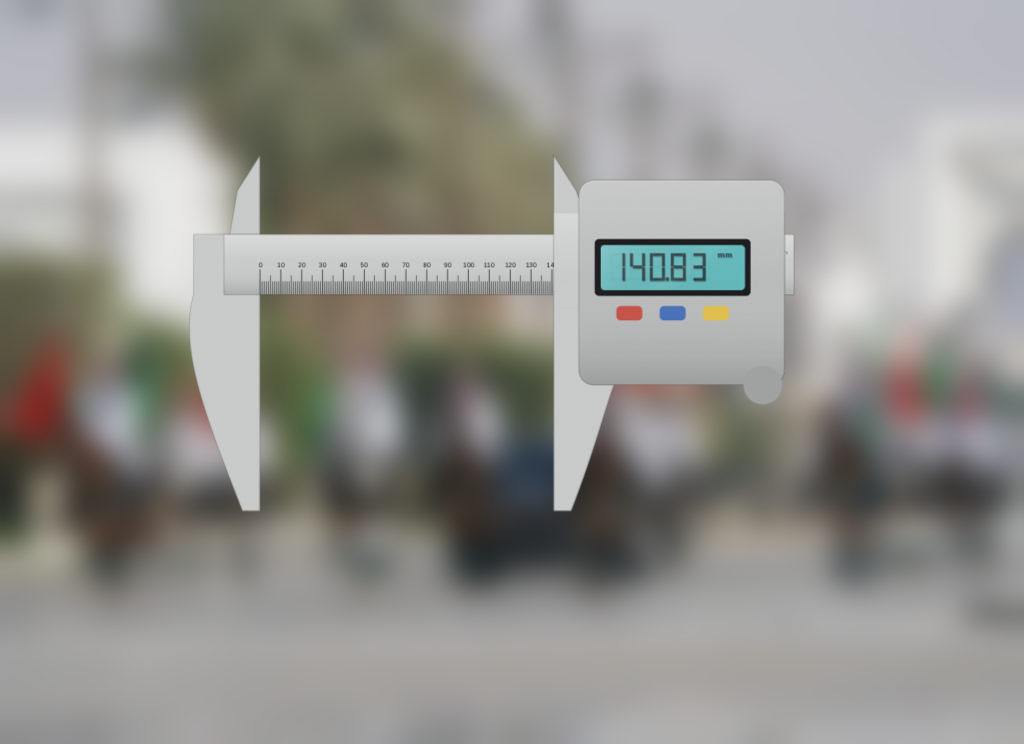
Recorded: 140.83 mm
